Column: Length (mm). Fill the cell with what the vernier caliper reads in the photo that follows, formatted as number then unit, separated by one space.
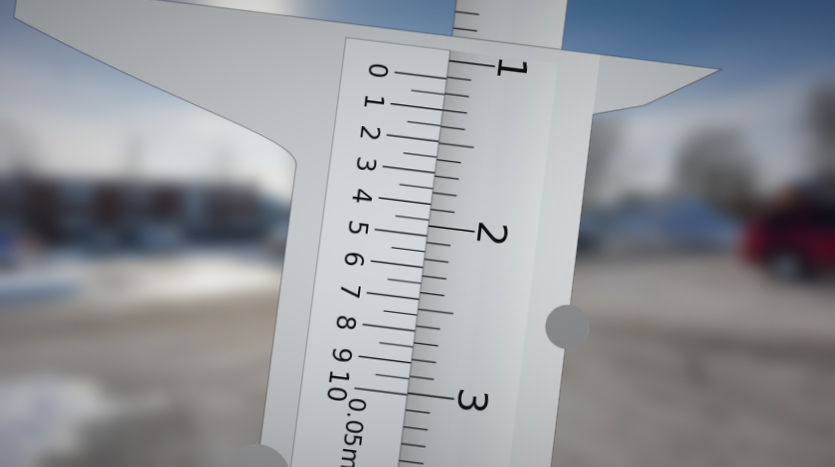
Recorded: 11.1 mm
